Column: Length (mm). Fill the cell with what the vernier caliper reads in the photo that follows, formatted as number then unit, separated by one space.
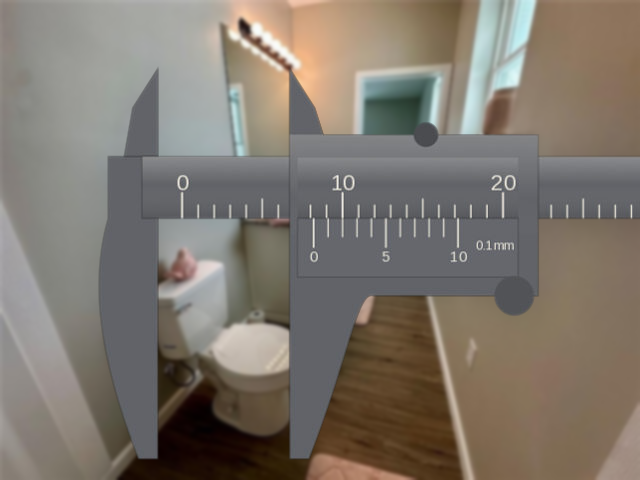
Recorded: 8.2 mm
